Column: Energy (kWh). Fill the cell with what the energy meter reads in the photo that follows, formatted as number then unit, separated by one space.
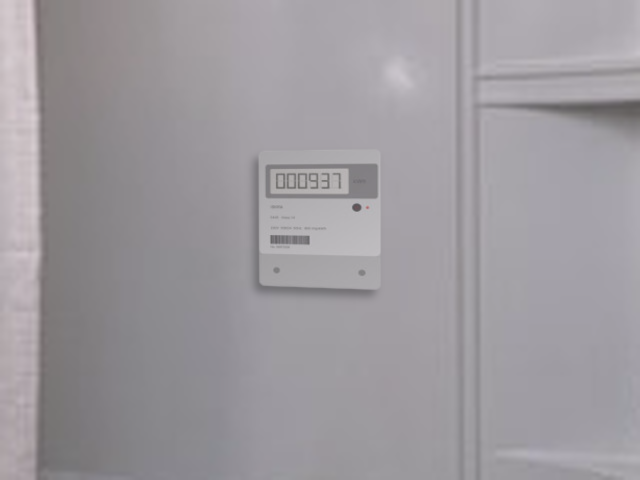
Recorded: 937 kWh
